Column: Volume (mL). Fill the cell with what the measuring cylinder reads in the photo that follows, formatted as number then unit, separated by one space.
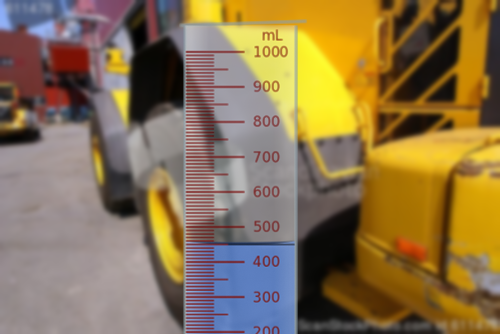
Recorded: 450 mL
